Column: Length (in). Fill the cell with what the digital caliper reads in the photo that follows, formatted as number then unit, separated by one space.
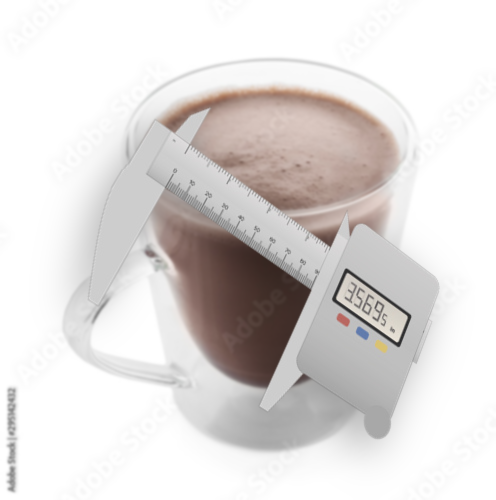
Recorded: 3.5695 in
